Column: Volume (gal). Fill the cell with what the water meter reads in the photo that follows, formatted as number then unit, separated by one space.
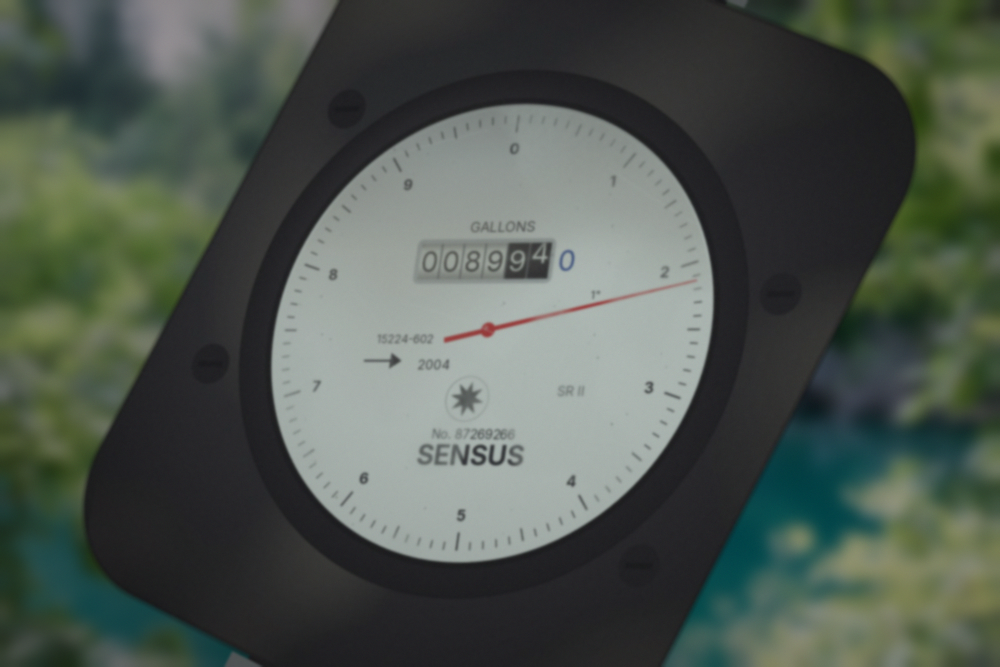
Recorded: 89942.1 gal
